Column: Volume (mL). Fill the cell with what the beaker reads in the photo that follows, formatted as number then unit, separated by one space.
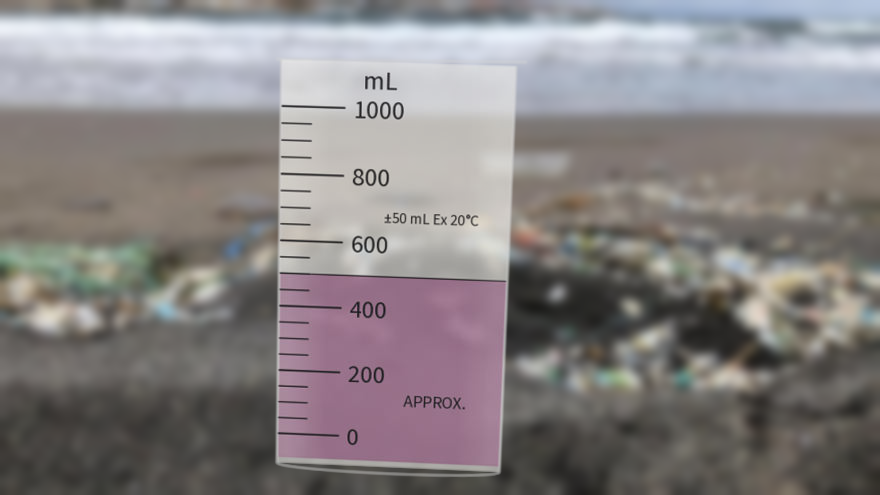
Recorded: 500 mL
